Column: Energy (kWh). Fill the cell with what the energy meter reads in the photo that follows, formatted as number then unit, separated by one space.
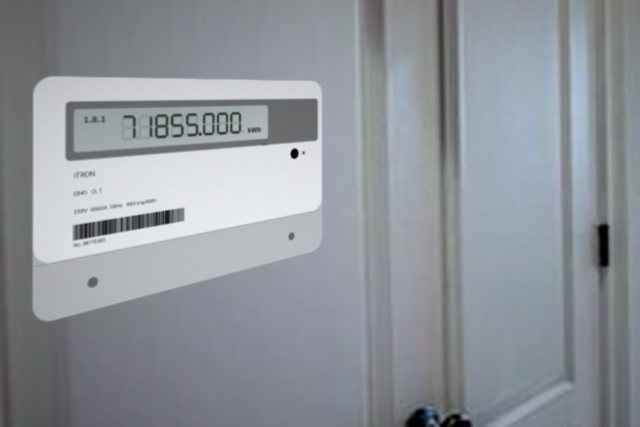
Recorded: 71855.000 kWh
